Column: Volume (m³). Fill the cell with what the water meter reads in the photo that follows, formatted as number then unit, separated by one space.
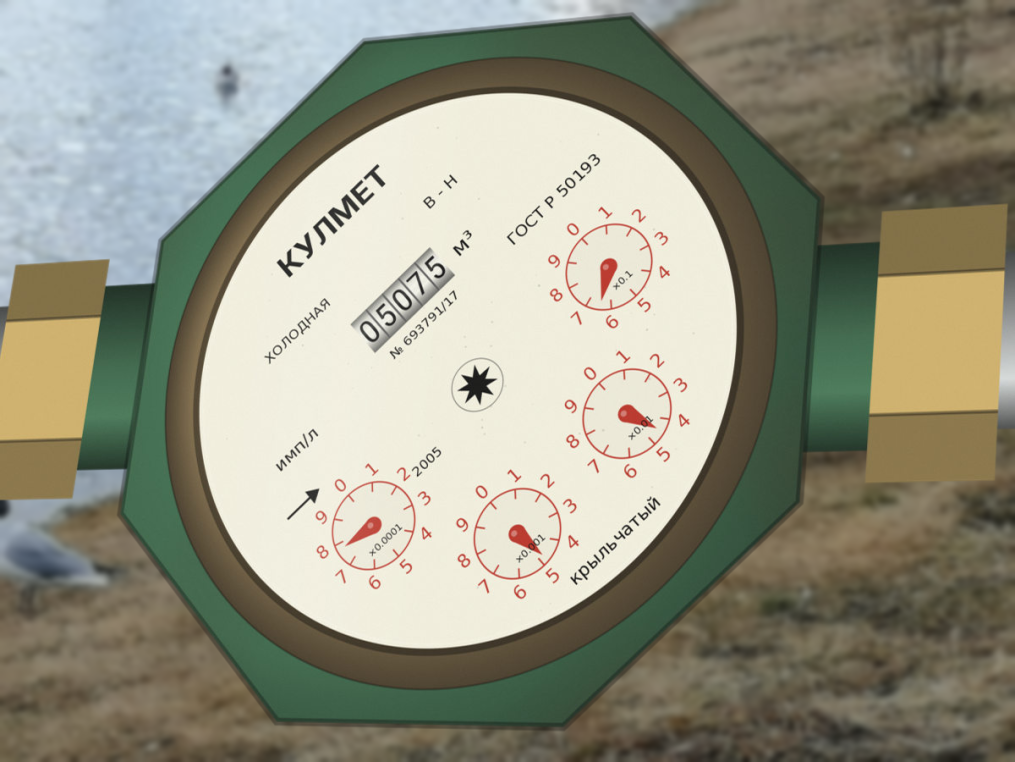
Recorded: 5075.6447 m³
